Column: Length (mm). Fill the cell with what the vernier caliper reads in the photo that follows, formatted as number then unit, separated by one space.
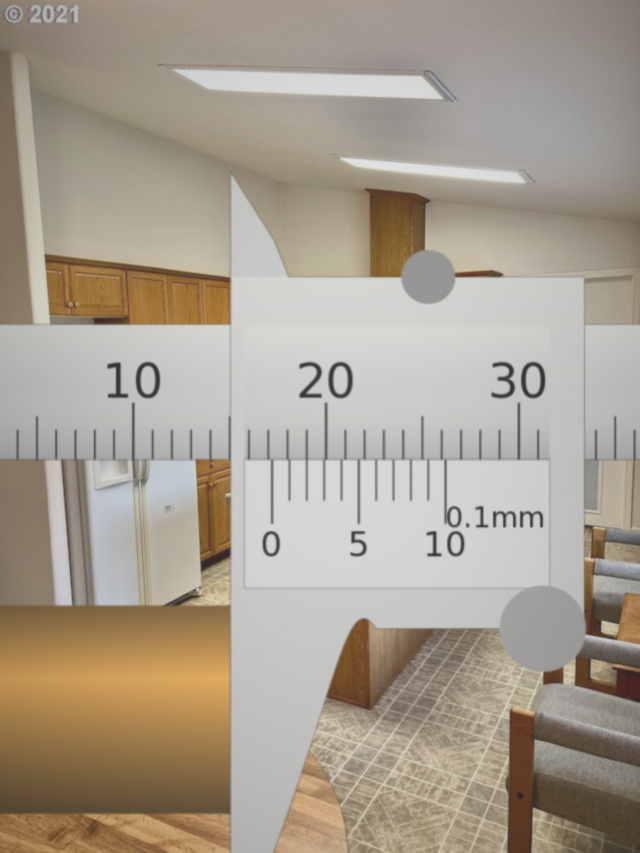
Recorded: 17.2 mm
